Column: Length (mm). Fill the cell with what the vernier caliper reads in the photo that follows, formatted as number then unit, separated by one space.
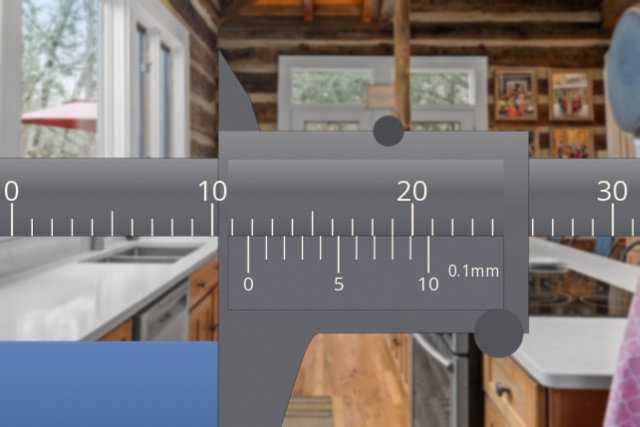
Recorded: 11.8 mm
